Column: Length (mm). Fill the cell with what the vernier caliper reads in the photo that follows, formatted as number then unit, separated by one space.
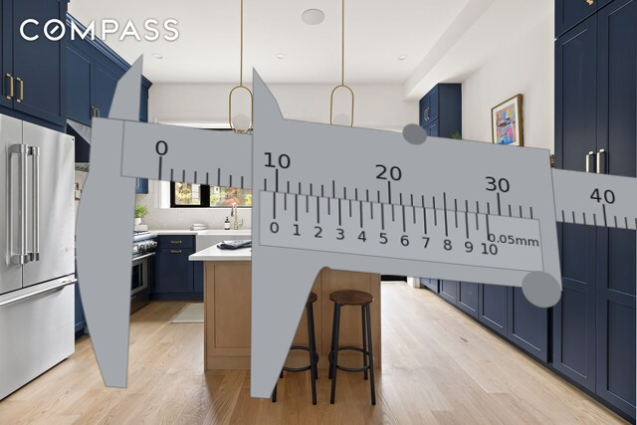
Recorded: 9.8 mm
